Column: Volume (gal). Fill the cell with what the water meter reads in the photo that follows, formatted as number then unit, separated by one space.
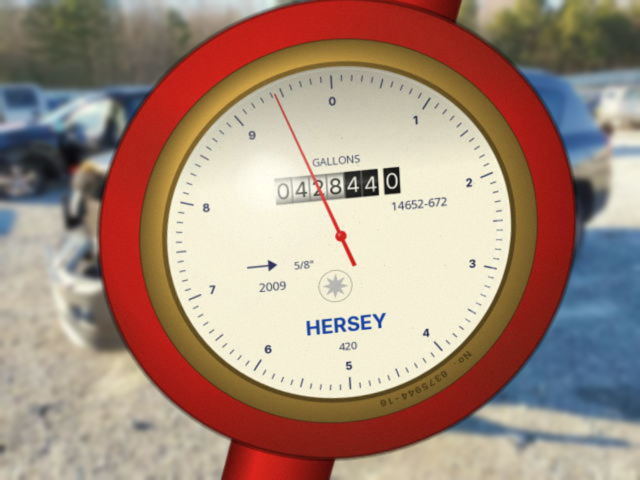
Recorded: 428439.4 gal
